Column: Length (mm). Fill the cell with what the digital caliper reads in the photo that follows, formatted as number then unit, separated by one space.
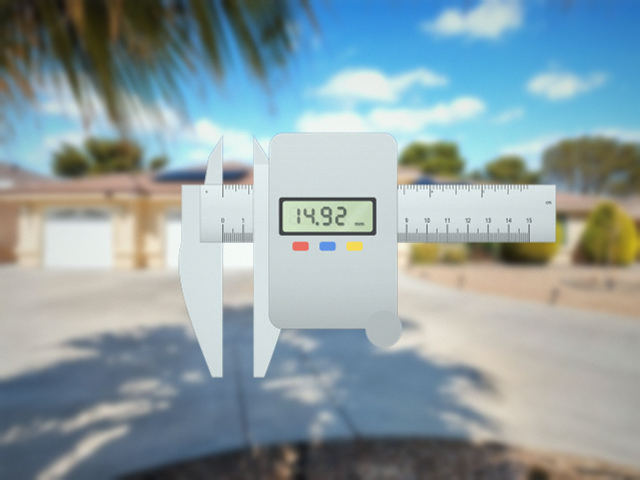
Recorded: 14.92 mm
